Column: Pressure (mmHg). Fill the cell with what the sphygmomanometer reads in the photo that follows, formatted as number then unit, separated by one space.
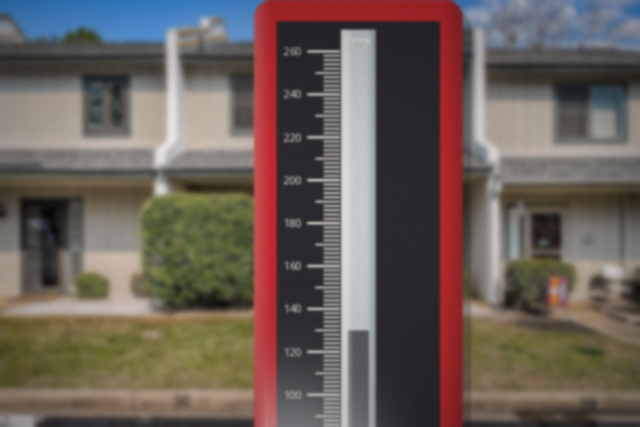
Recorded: 130 mmHg
